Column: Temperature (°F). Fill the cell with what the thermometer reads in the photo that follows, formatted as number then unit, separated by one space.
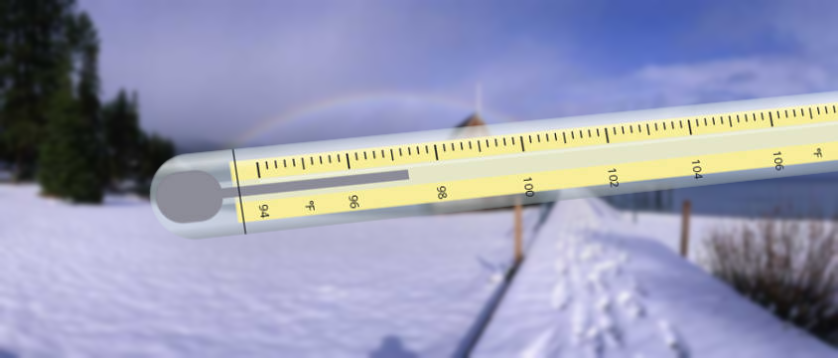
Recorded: 97.3 °F
